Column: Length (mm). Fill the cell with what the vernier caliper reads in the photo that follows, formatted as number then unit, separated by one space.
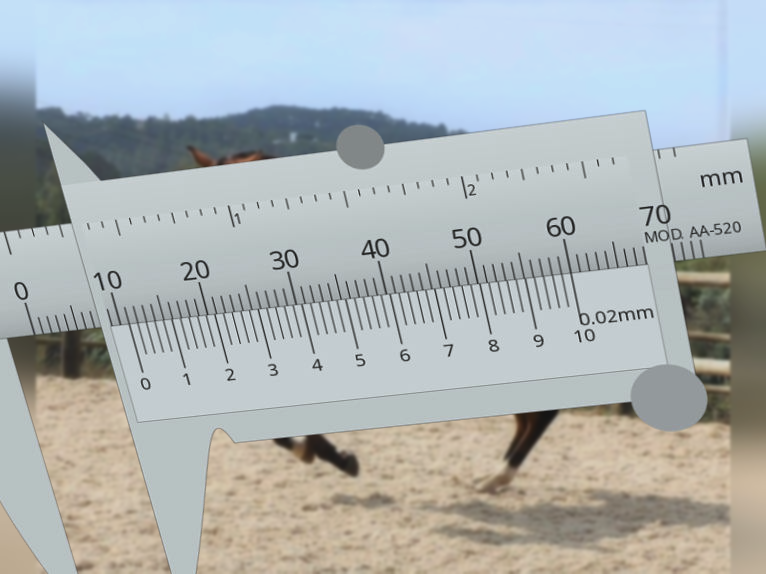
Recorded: 11.0 mm
